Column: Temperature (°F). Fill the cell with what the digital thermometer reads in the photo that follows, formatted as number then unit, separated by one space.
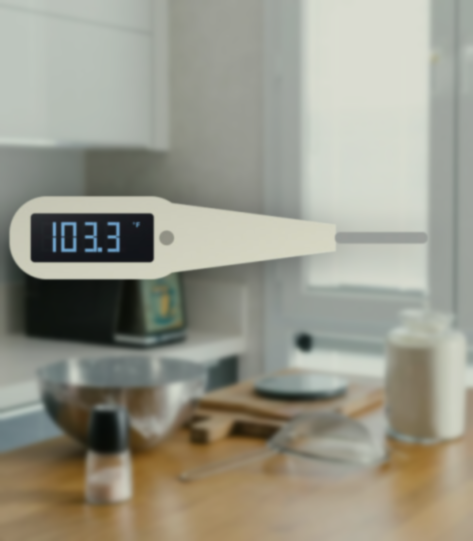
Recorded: 103.3 °F
